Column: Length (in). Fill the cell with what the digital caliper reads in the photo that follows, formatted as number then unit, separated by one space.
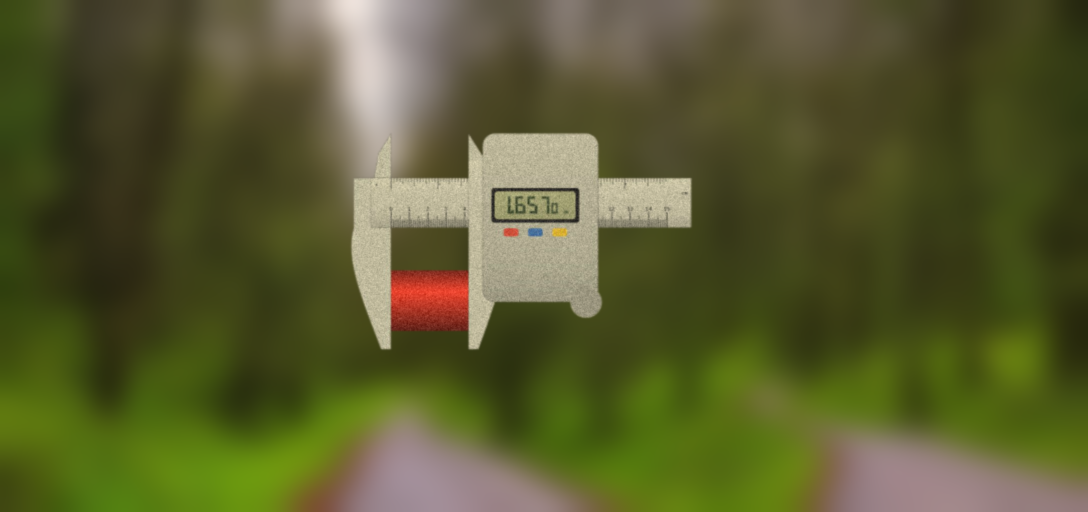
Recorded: 1.6570 in
